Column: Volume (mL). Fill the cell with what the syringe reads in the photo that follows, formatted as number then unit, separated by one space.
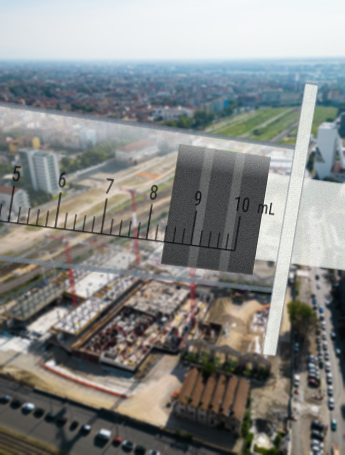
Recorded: 8.4 mL
